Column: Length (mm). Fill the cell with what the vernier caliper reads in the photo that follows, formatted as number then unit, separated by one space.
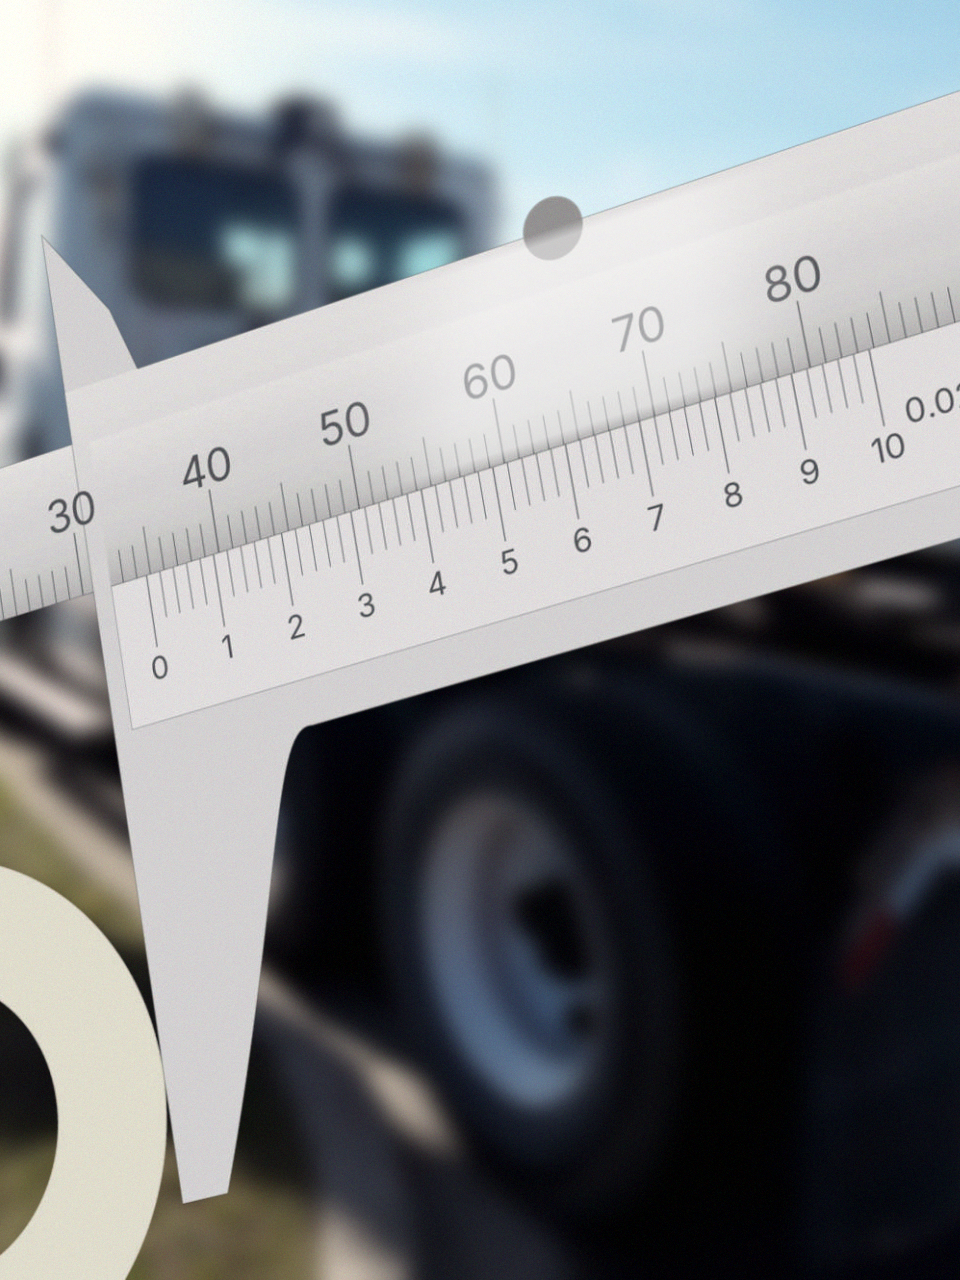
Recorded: 34.7 mm
